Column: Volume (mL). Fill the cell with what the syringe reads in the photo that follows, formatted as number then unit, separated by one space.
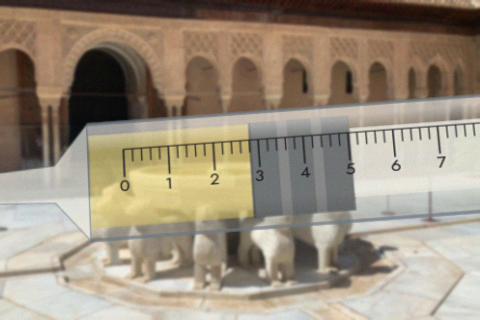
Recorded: 2.8 mL
